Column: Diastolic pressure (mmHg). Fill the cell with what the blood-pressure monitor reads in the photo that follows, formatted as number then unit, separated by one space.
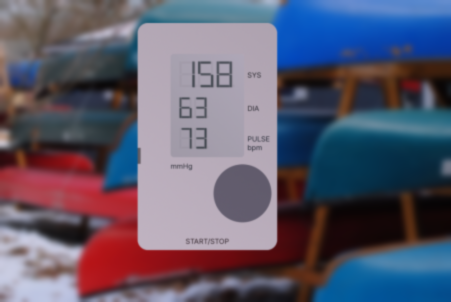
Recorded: 63 mmHg
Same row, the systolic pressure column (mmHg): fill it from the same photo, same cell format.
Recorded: 158 mmHg
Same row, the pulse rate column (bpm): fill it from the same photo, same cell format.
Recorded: 73 bpm
